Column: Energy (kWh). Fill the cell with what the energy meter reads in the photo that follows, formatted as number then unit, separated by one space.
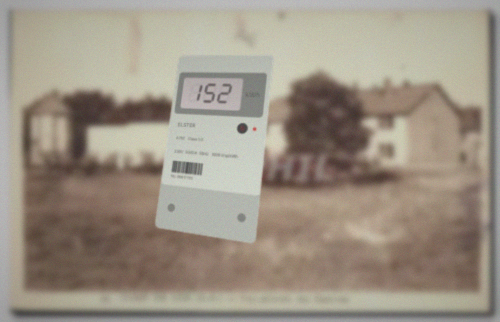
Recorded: 152 kWh
